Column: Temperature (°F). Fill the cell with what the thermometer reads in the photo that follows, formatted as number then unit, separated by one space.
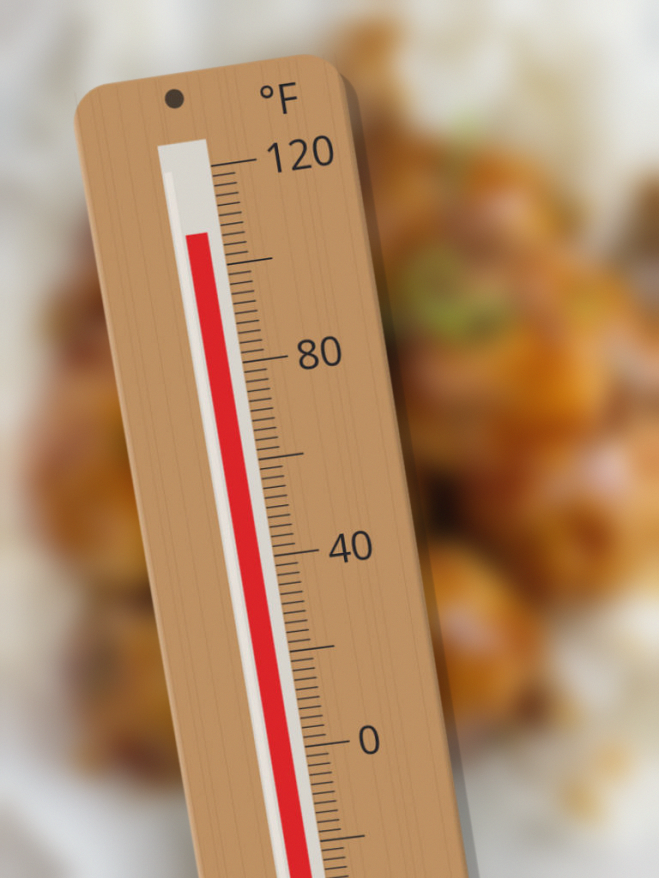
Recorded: 107 °F
